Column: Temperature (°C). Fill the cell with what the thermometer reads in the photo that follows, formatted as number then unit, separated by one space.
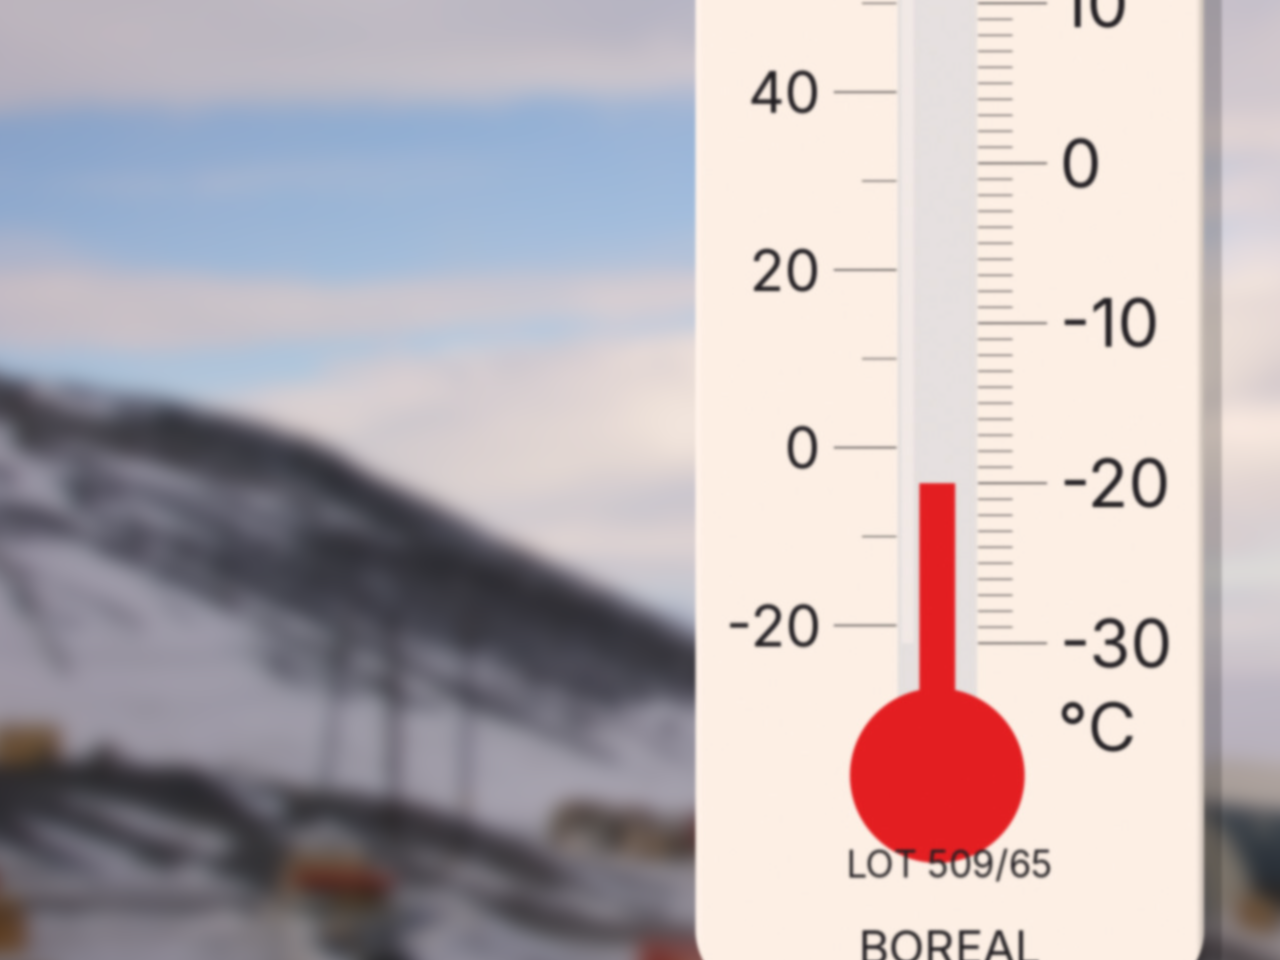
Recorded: -20 °C
